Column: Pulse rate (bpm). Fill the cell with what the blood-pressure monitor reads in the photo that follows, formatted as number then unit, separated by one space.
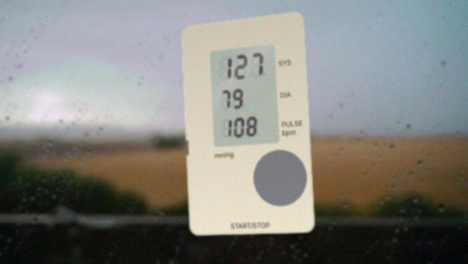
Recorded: 108 bpm
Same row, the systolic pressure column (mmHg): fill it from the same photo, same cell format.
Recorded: 127 mmHg
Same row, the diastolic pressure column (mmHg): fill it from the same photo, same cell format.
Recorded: 79 mmHg
